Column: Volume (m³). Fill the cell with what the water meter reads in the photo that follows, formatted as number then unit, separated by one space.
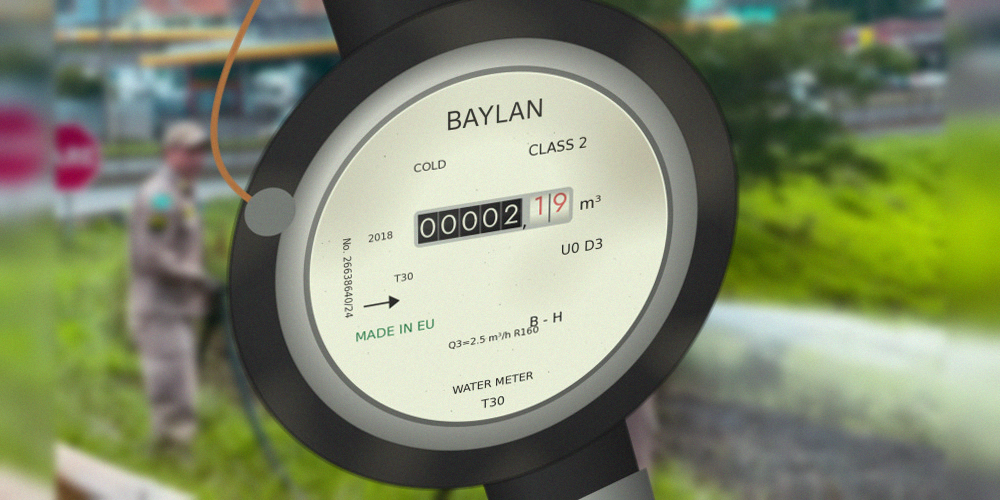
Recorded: 2.19 m³
